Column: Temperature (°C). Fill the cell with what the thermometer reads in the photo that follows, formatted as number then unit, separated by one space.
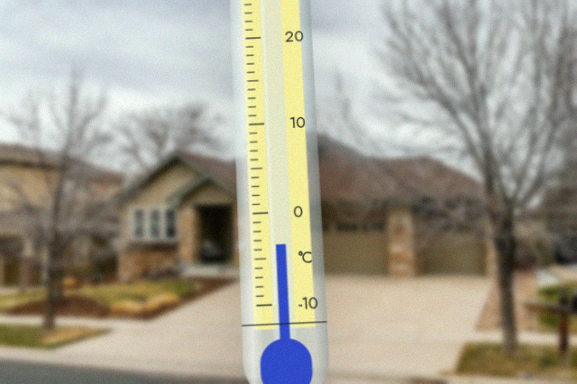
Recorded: -3.5 °C
